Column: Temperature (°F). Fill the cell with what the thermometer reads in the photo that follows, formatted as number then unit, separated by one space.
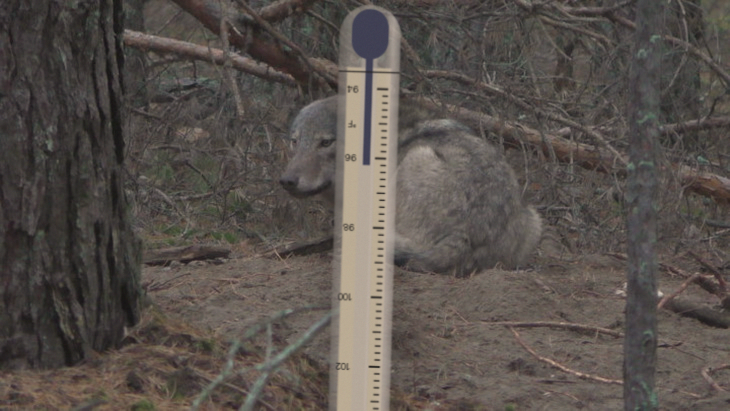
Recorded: 96.2 °F
